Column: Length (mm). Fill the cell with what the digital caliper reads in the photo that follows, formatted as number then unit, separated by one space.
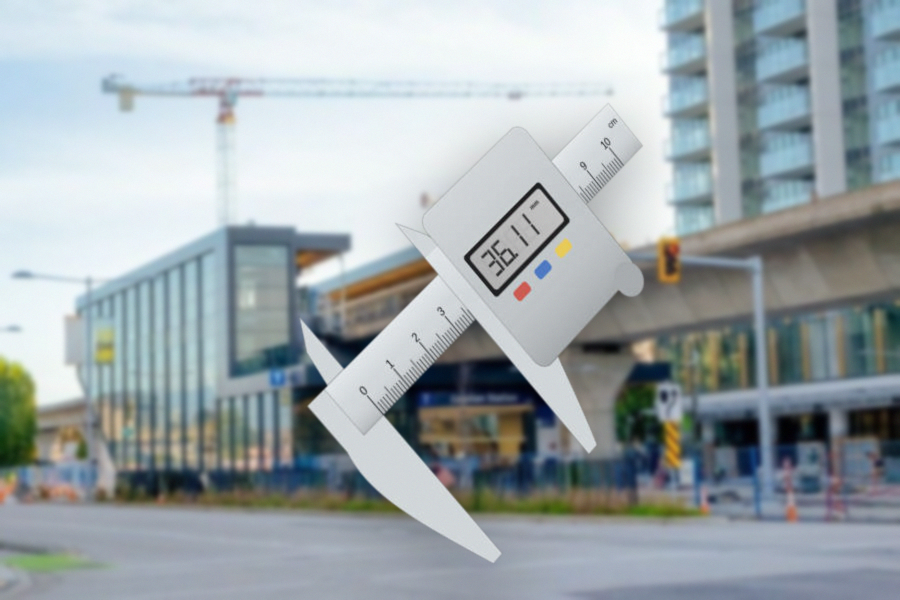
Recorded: 36.11 mm
